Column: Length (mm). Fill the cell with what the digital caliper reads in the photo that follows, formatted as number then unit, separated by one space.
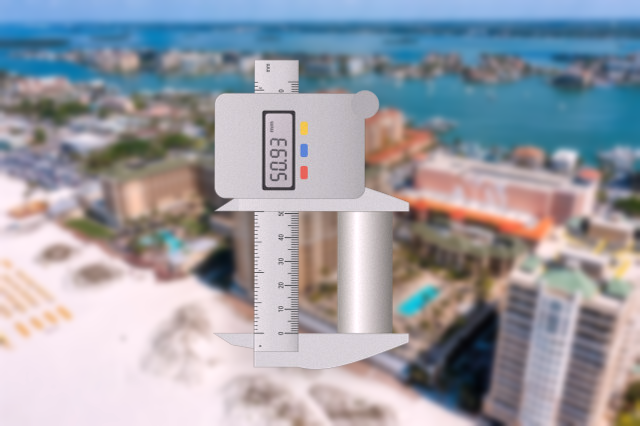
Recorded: 50.93 mm
